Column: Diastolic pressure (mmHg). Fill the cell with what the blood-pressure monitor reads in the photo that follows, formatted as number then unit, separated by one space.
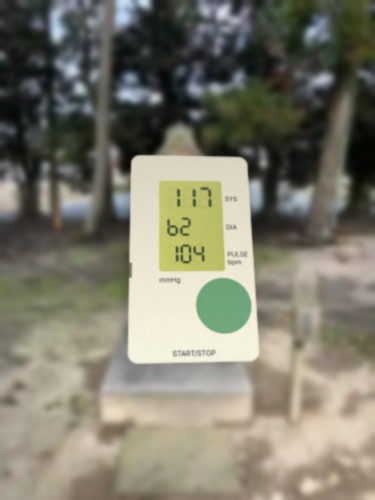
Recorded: 62 mmHg
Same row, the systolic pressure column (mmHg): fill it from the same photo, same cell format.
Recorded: 117 mmHg
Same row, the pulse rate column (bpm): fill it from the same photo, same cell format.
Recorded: 104 bpm
